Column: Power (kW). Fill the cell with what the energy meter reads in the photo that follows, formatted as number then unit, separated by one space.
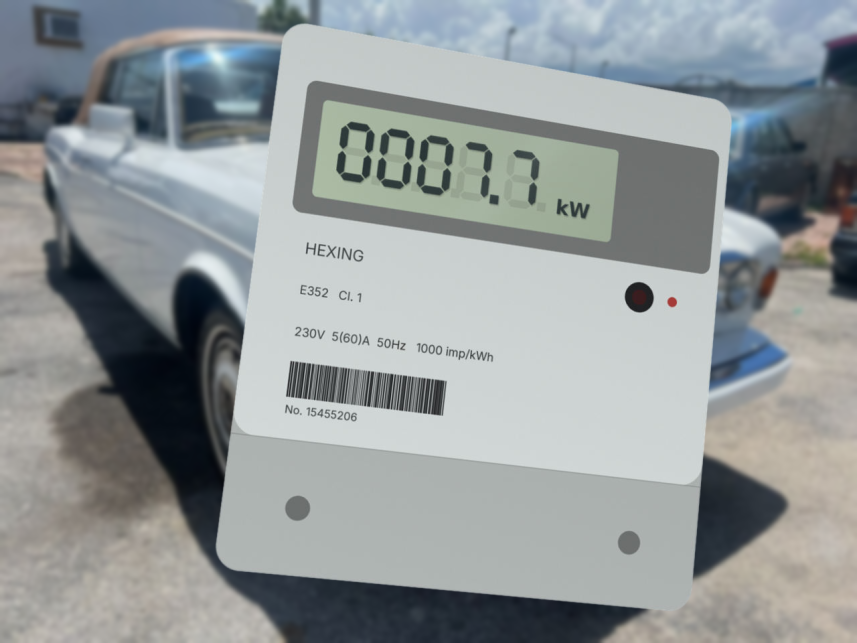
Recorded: 7.7 kW
